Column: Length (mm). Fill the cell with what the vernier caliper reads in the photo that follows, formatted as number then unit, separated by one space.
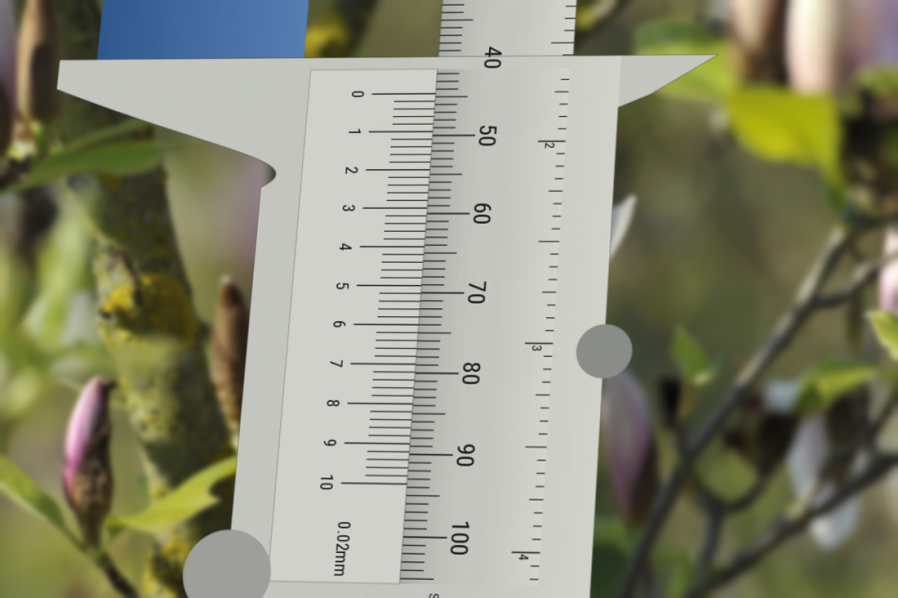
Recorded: 44.6 mm
